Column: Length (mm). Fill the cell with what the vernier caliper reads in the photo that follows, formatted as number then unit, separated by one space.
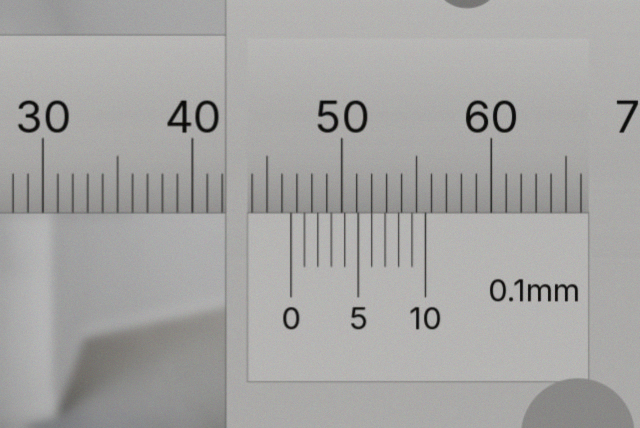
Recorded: 46.6 mm
